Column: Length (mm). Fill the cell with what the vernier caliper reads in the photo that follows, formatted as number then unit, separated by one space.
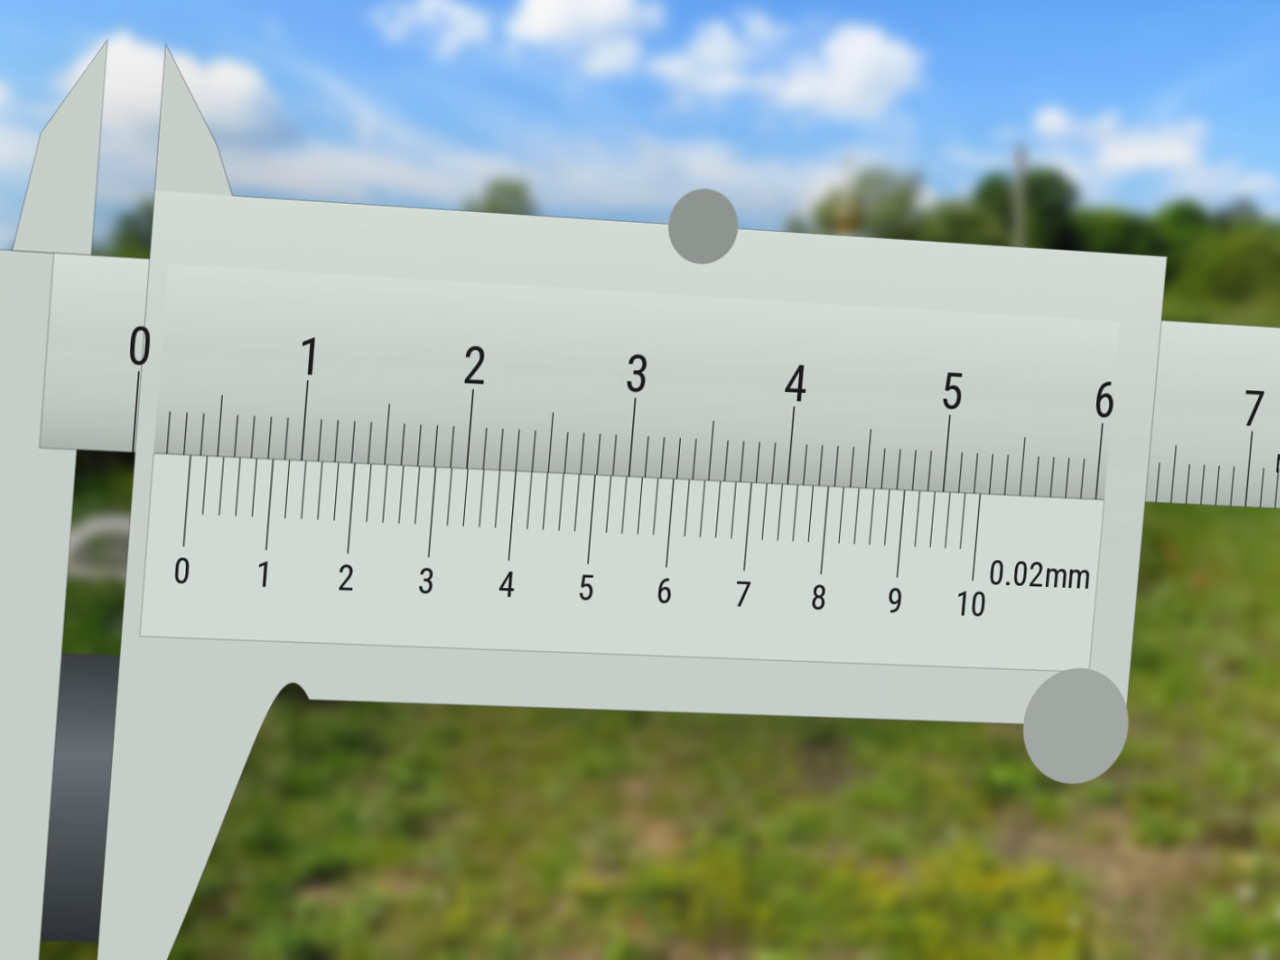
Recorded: 3.4 mm
